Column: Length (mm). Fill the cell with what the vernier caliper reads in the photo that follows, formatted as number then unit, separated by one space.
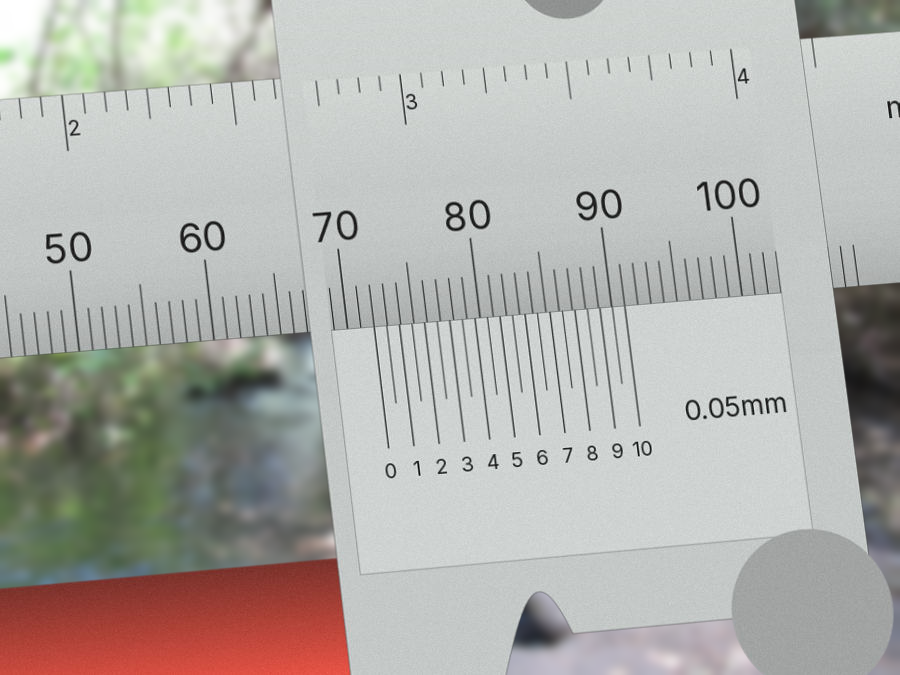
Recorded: 72.0 mm
